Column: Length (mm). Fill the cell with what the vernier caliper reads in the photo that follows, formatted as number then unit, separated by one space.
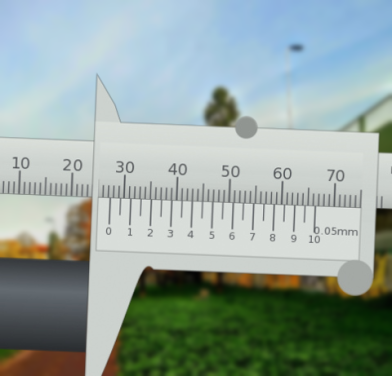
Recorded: 27.4 mm
